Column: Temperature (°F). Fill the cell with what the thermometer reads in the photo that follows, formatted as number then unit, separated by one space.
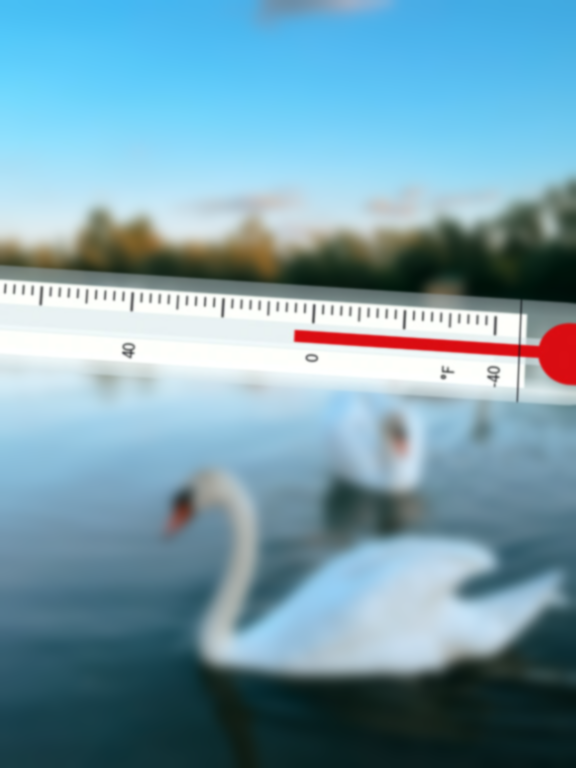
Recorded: 4 °F
